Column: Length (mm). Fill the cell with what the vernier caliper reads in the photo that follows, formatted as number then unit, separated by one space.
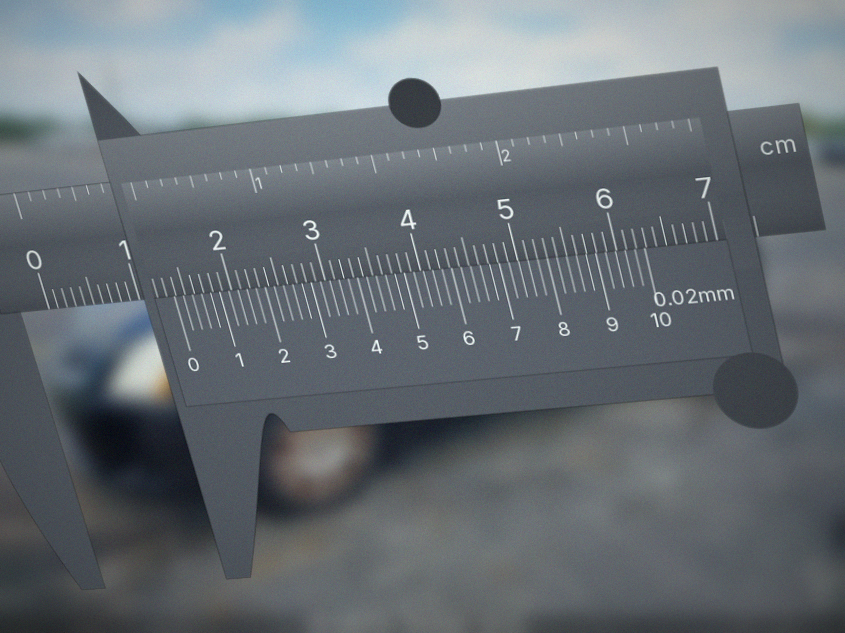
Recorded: 13.8 mm
